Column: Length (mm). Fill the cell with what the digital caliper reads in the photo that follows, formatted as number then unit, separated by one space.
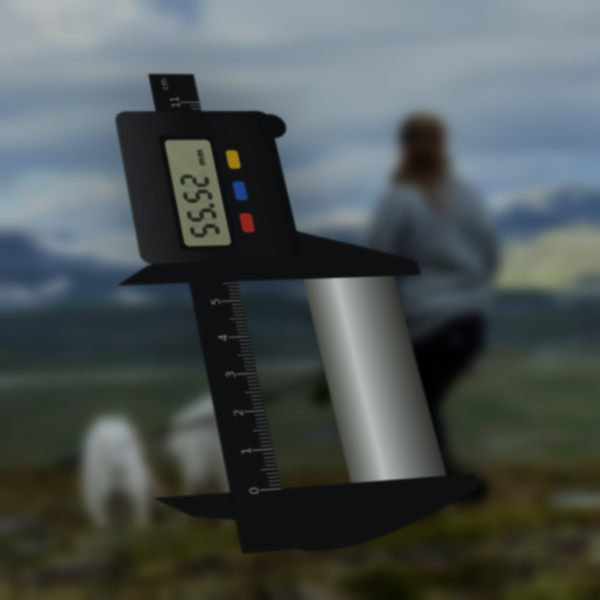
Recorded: 55.52 mm
